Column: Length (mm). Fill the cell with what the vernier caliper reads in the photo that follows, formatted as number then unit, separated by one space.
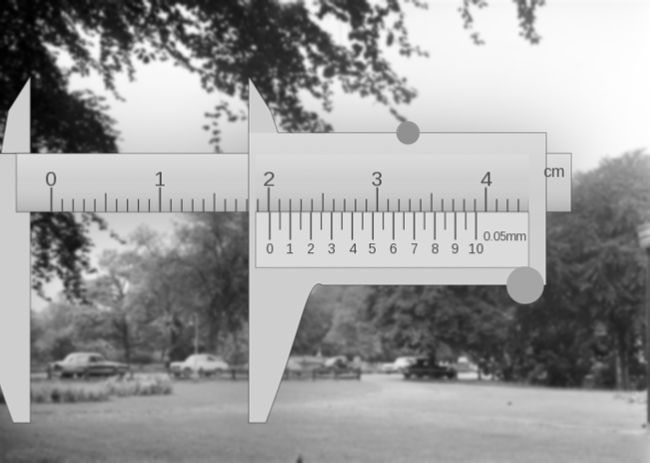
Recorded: 20.1 mm
